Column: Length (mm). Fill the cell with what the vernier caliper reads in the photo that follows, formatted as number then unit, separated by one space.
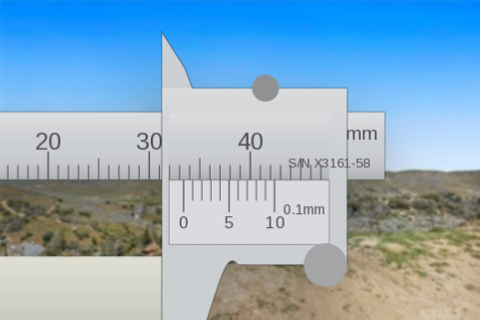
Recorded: 33.4 mm
